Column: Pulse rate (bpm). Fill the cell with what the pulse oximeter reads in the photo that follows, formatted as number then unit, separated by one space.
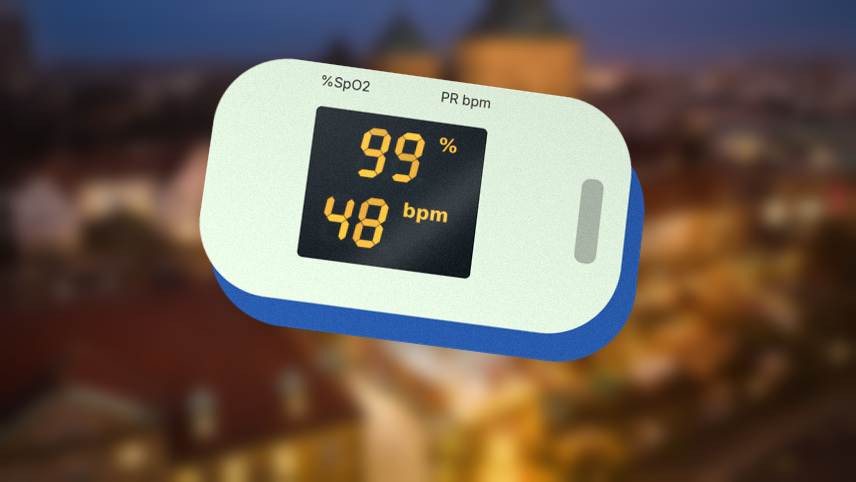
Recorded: 48 bpm
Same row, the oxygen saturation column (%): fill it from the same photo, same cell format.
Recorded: 99 %
